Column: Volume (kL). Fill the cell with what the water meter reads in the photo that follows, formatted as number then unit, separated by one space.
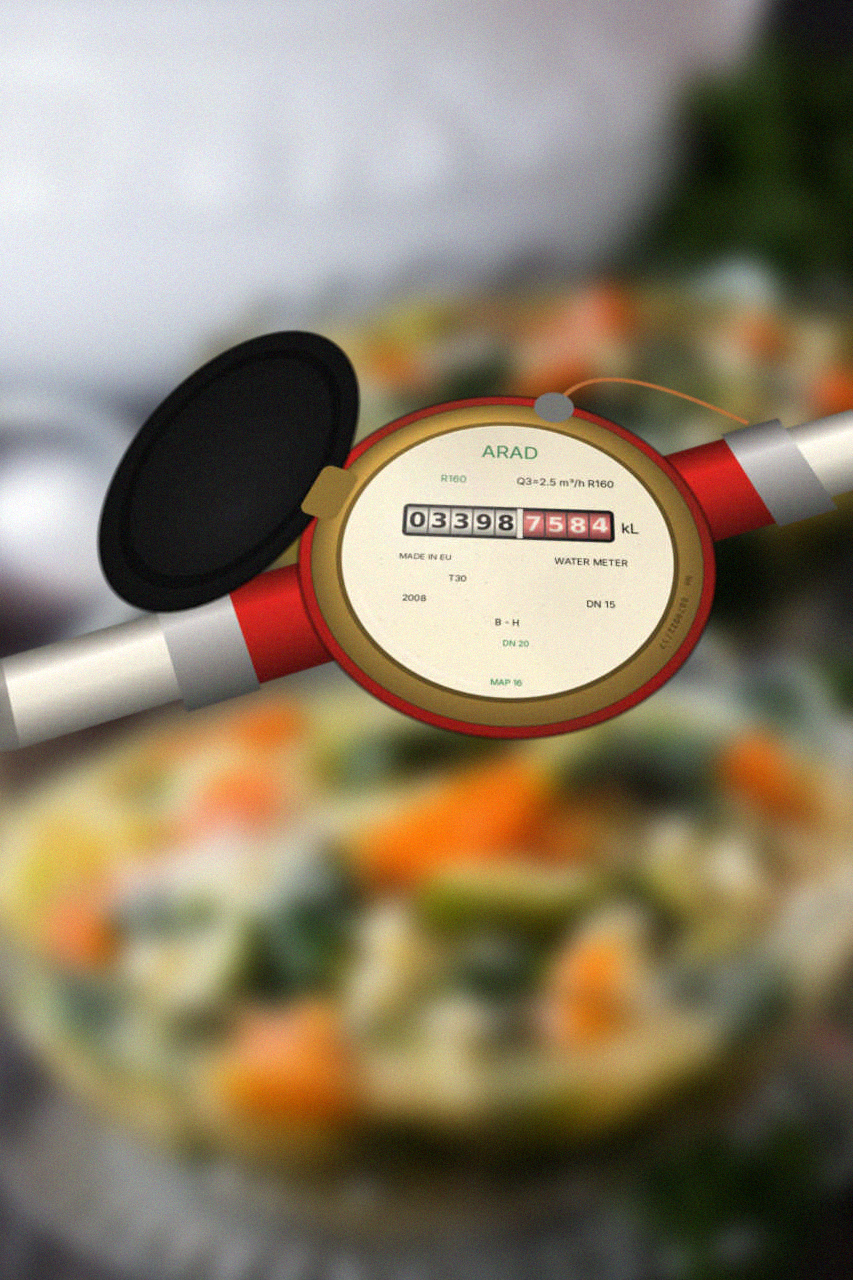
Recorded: 3398.7584 kL
